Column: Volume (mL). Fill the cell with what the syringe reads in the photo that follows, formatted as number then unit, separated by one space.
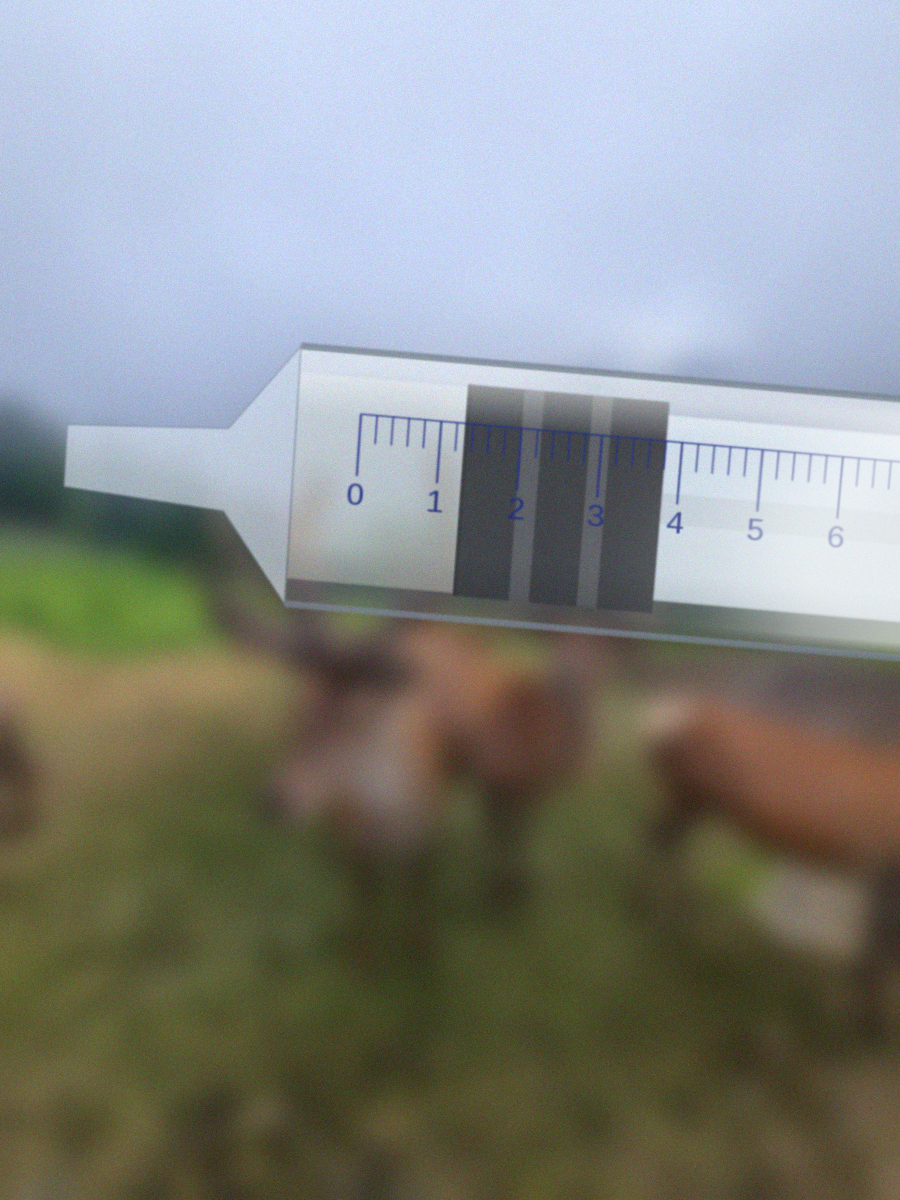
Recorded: 1.3 mL
